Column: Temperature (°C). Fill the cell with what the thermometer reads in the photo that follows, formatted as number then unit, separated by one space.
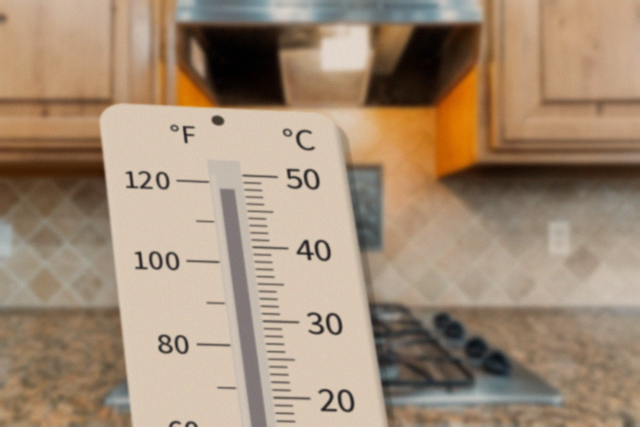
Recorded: 48 °C
